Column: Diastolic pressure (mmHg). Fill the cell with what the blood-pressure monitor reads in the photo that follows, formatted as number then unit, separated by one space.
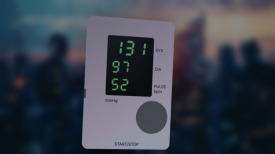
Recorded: 97 mmHg
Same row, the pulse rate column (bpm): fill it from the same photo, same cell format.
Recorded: 52 bpm
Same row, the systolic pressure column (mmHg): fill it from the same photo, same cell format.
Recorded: 131 mmHg
